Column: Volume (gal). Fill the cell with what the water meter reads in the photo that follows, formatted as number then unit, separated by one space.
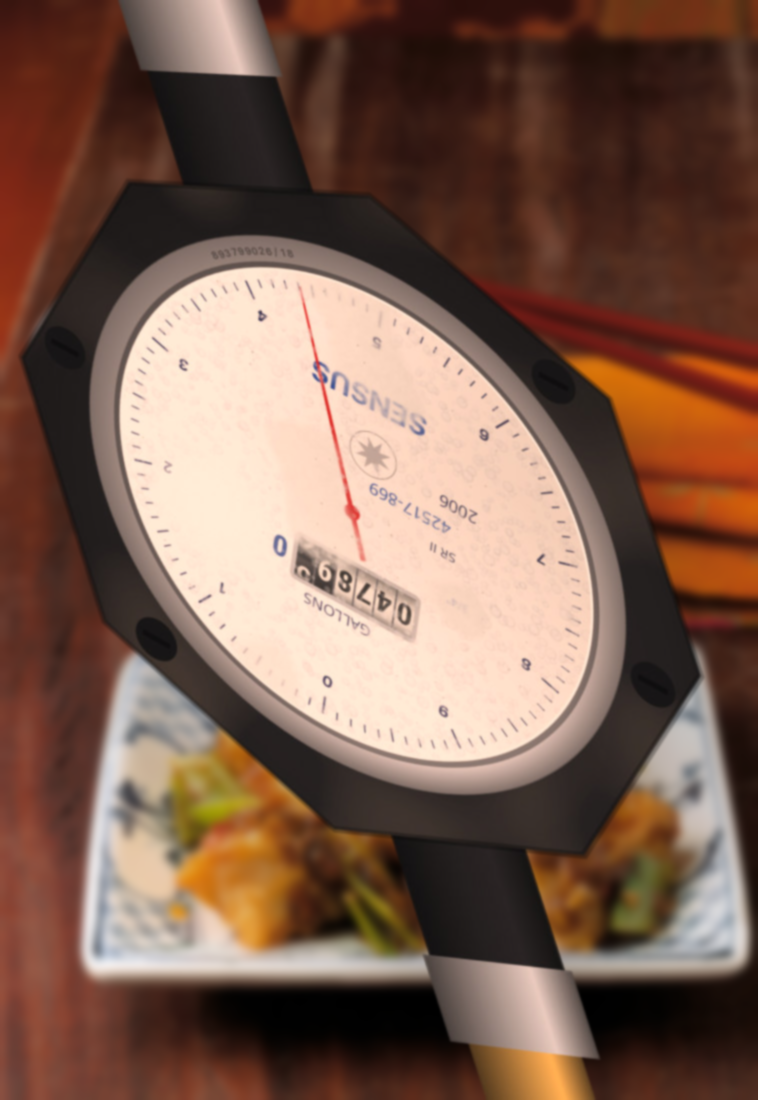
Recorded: 478954.4 gal
